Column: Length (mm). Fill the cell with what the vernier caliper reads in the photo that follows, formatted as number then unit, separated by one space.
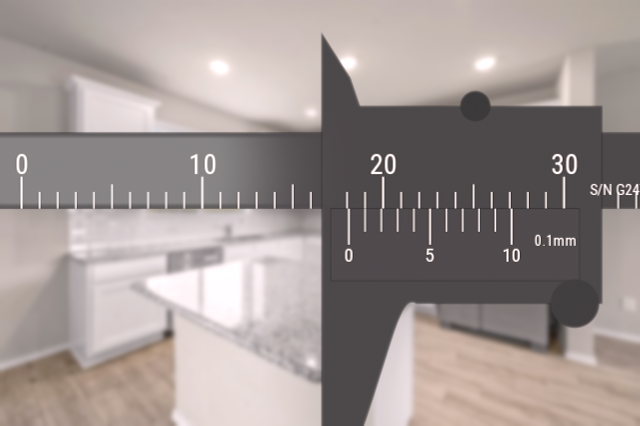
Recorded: 18.1 mm
